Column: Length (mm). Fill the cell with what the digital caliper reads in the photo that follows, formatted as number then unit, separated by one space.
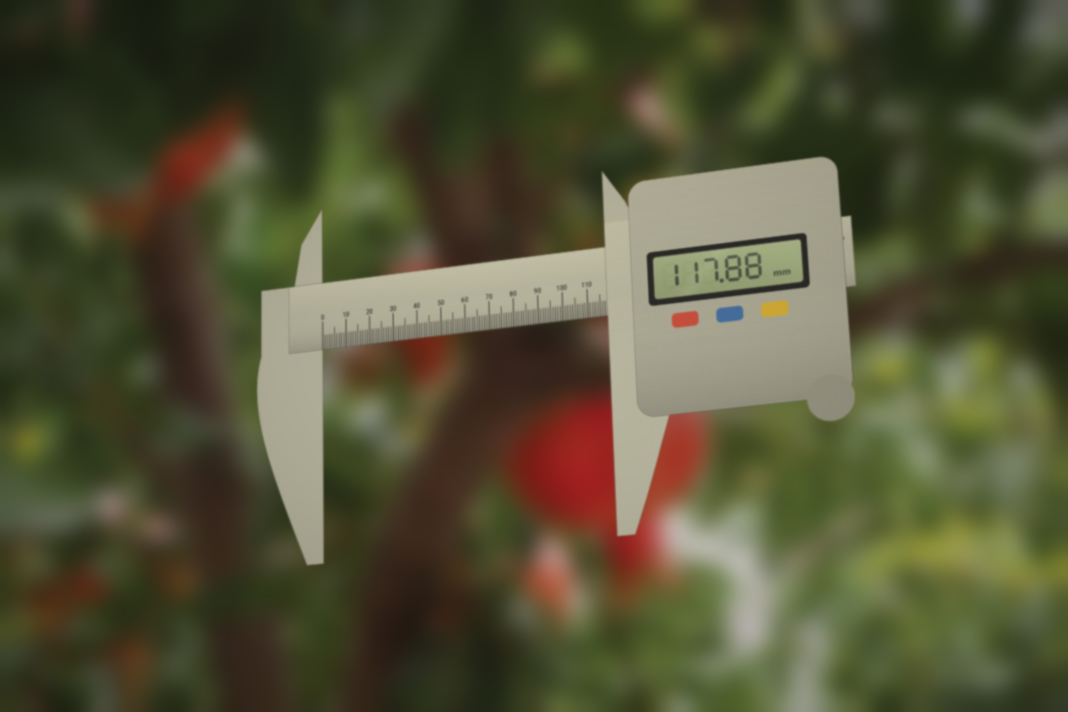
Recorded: 117.88 mm
